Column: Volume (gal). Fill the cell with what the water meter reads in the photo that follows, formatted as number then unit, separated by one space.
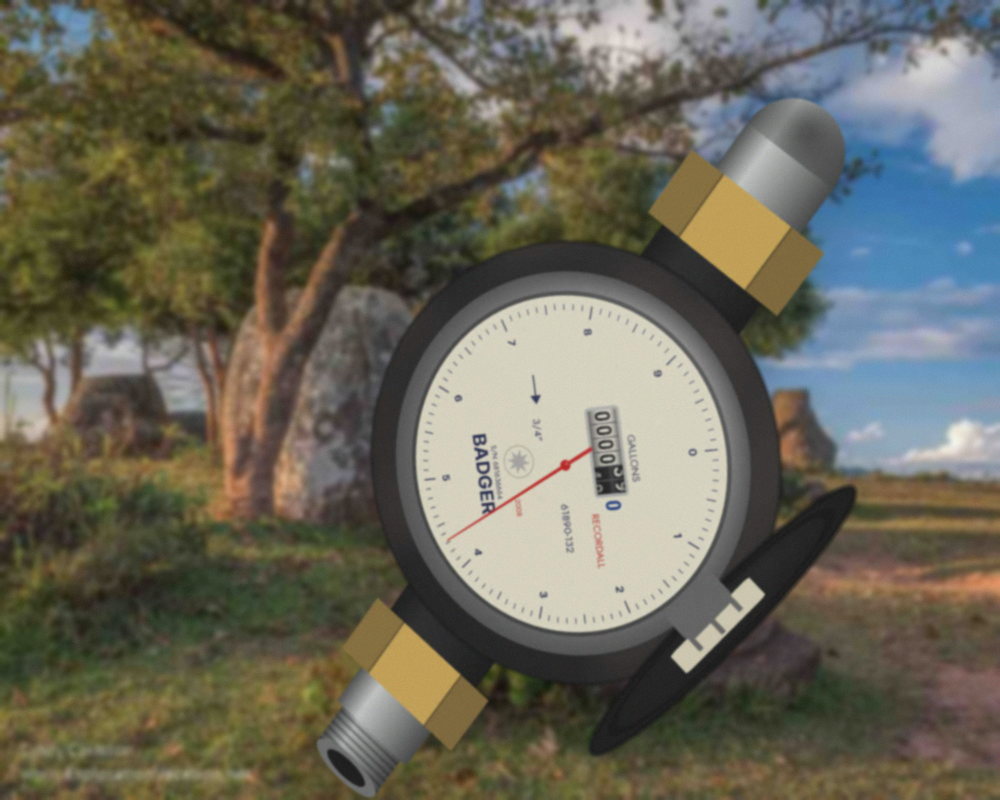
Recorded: 394.3 gal
